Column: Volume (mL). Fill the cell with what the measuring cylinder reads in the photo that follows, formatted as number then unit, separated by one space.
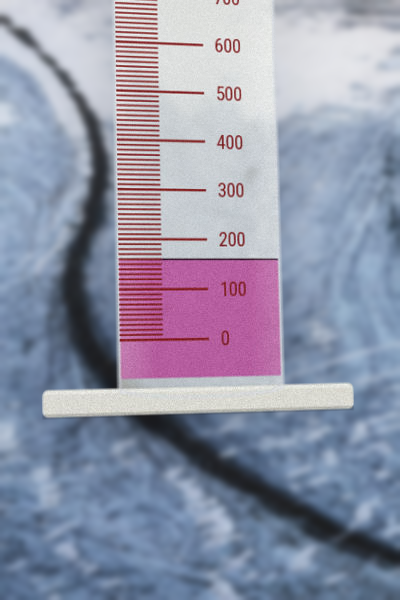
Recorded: 160 mL
